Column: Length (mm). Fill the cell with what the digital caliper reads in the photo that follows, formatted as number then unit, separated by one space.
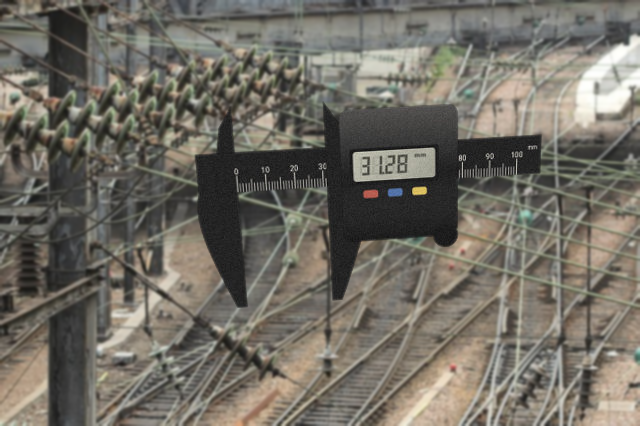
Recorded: 31.28 mm
